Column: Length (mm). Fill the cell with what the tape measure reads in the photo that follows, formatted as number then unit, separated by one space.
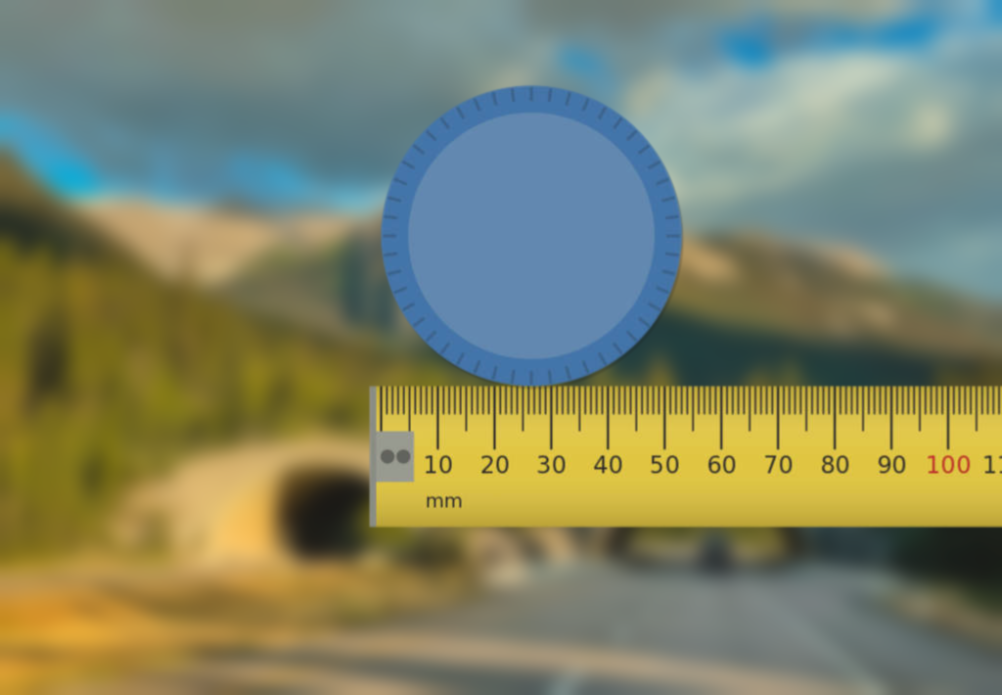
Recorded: 53 mm
